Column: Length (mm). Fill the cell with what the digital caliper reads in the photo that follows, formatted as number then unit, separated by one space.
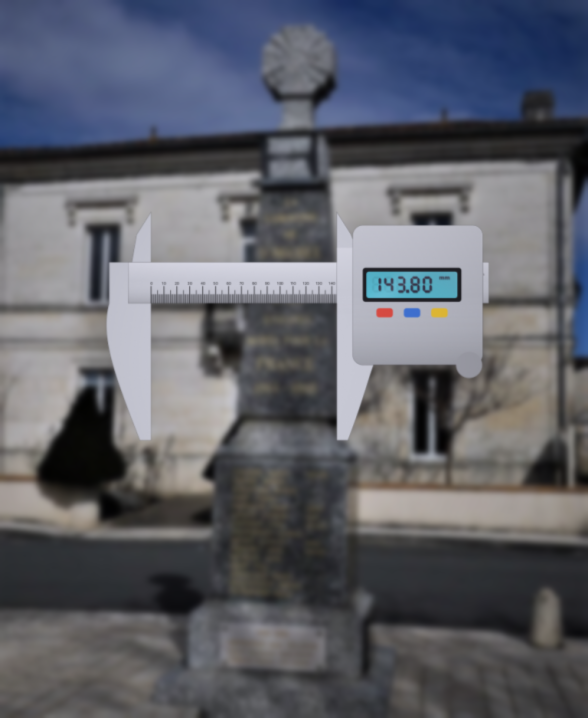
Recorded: 143.80 mm
